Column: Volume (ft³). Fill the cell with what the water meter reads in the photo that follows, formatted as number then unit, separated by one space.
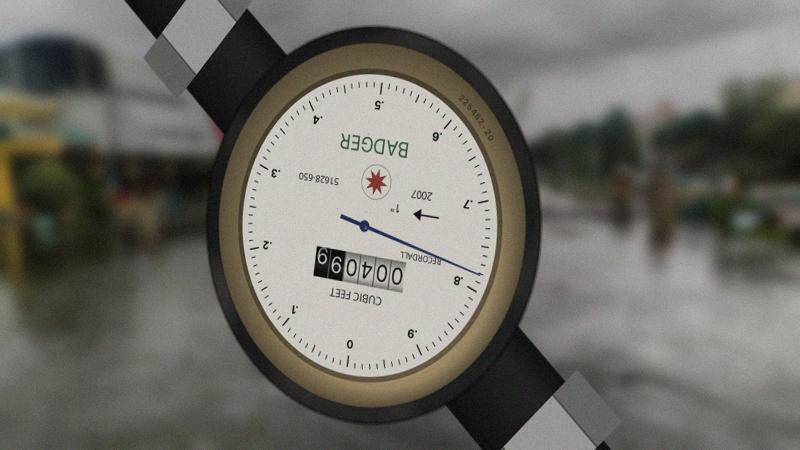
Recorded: 4098.78 ft³
